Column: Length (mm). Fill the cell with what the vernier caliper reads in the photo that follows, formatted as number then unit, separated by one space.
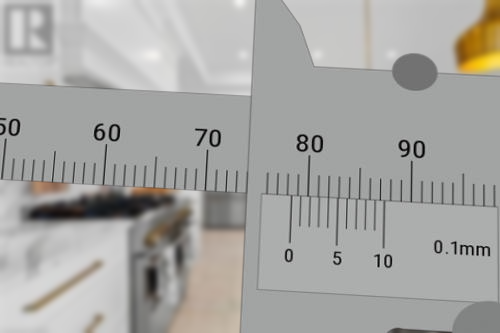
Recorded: 78.4 mm
